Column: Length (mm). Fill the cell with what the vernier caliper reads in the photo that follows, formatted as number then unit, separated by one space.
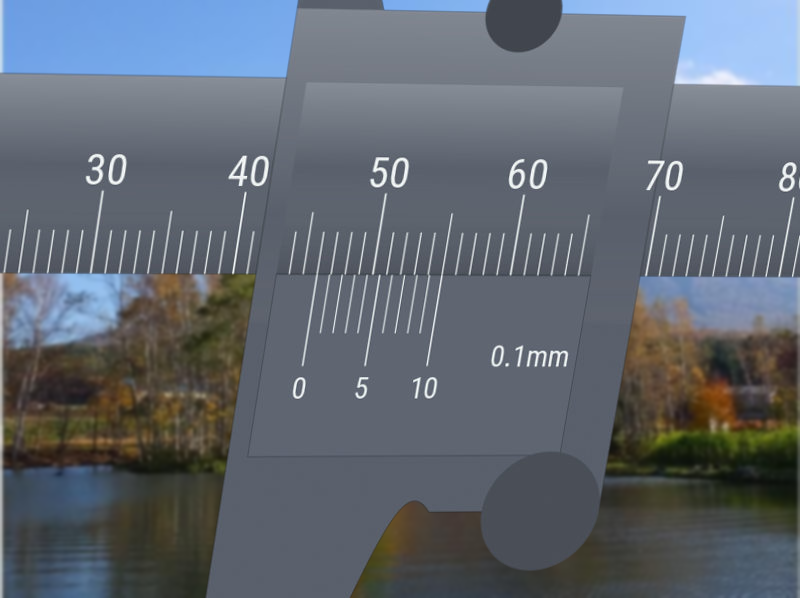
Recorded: 46.0 mm
